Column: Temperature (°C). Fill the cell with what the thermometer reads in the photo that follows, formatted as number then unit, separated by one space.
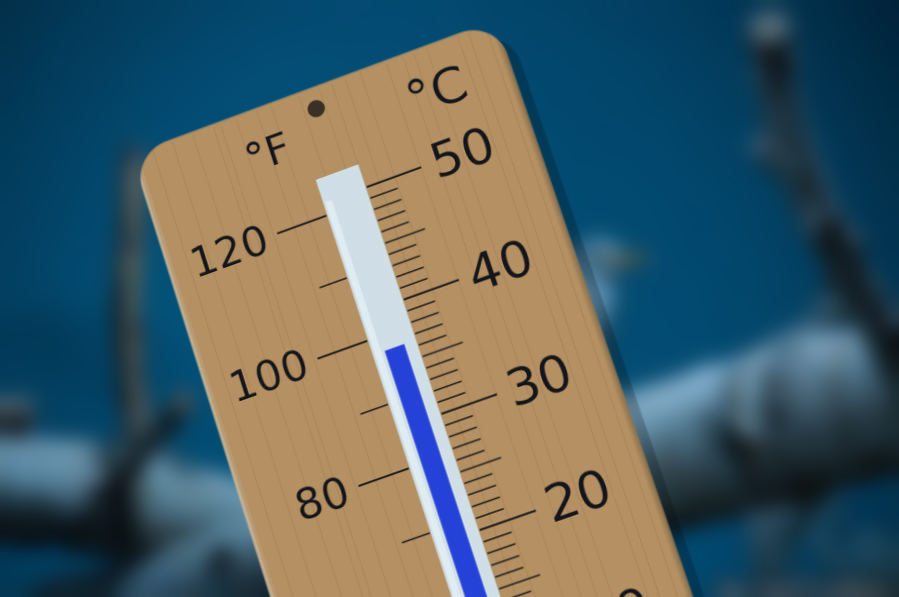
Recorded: 36.5 °C
